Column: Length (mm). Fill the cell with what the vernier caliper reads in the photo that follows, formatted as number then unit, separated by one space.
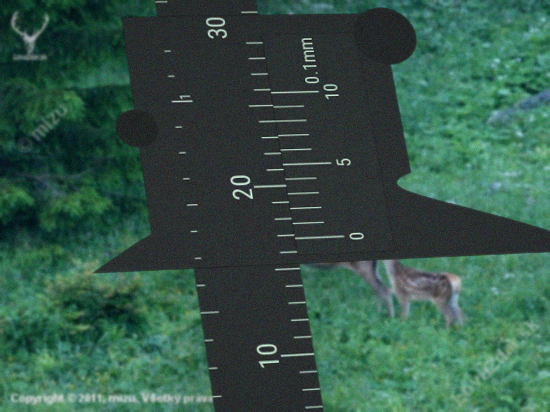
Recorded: 16.8 mm
